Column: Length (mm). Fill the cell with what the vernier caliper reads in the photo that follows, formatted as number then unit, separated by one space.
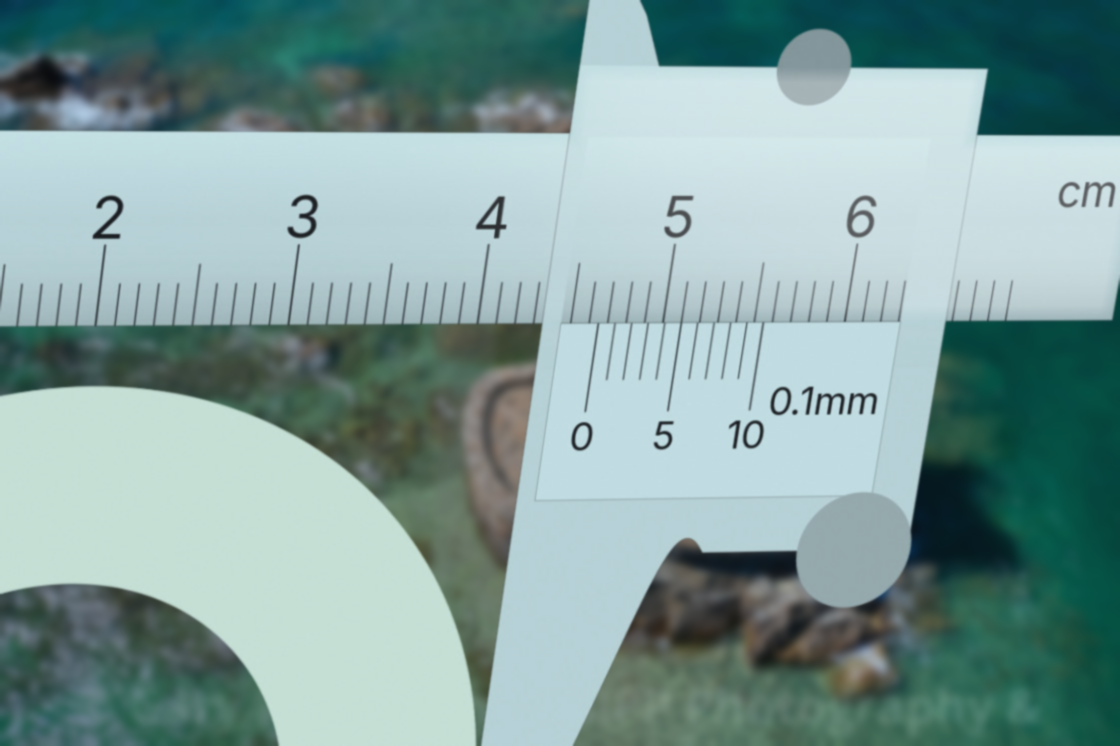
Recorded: 46.5 mm
